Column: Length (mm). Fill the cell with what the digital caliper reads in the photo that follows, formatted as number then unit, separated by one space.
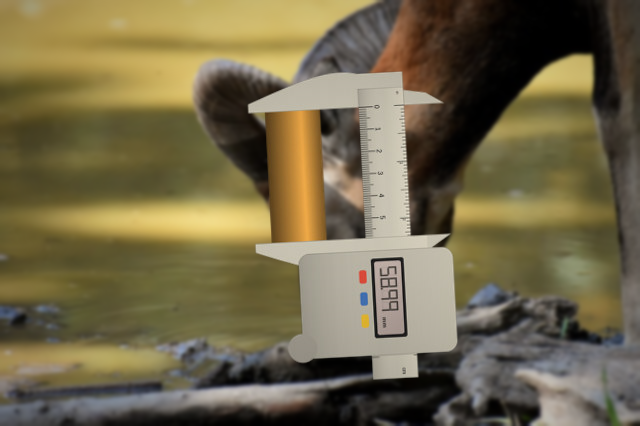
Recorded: 58.99 mm
